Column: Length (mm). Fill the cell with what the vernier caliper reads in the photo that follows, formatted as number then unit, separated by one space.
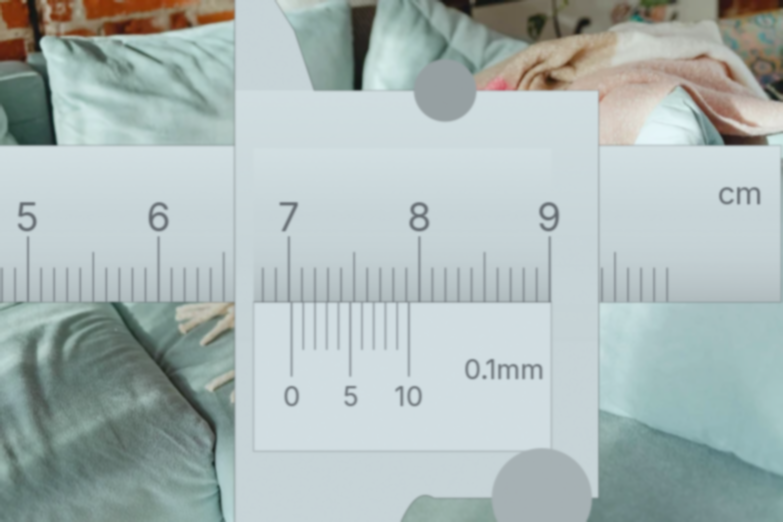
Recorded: 70.2 mm
